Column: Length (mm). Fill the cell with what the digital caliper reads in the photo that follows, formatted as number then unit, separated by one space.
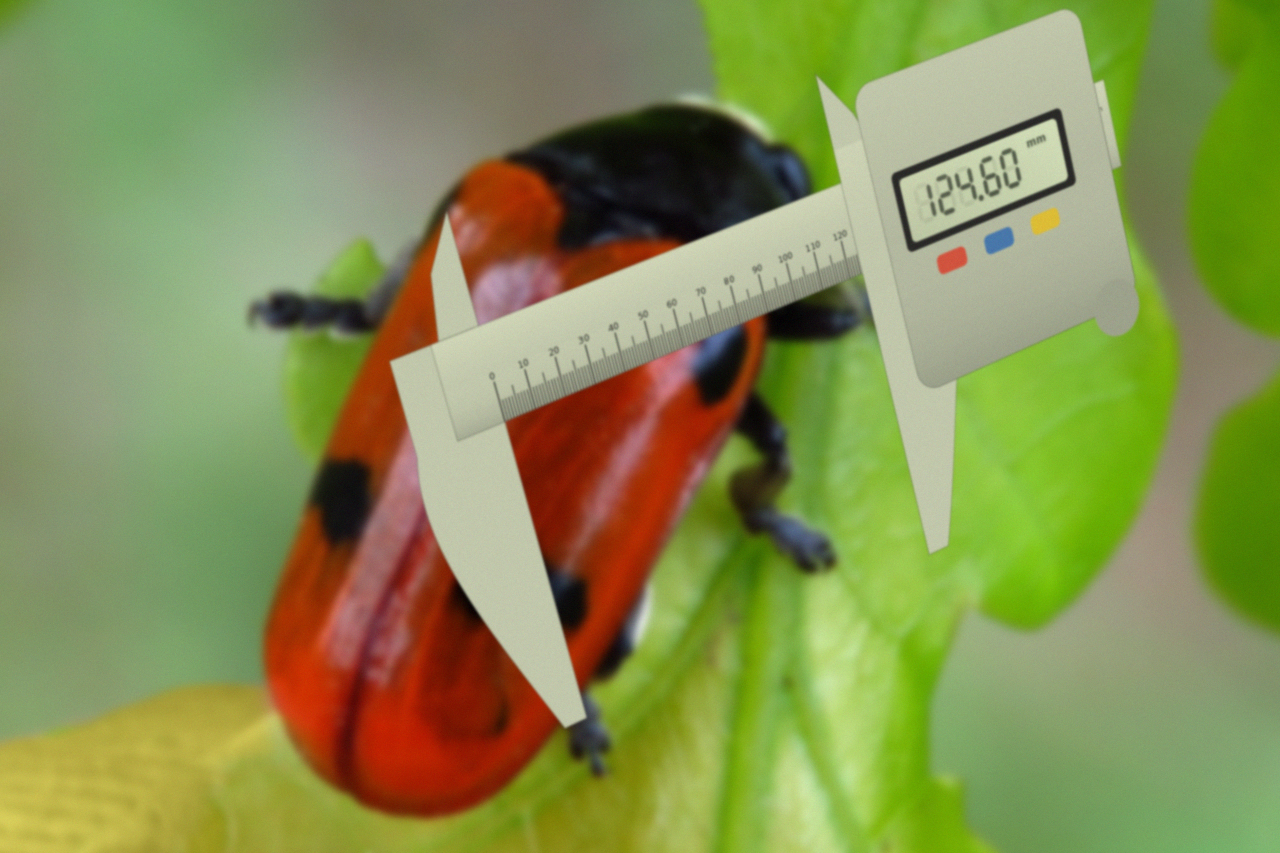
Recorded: 124.60 mm
